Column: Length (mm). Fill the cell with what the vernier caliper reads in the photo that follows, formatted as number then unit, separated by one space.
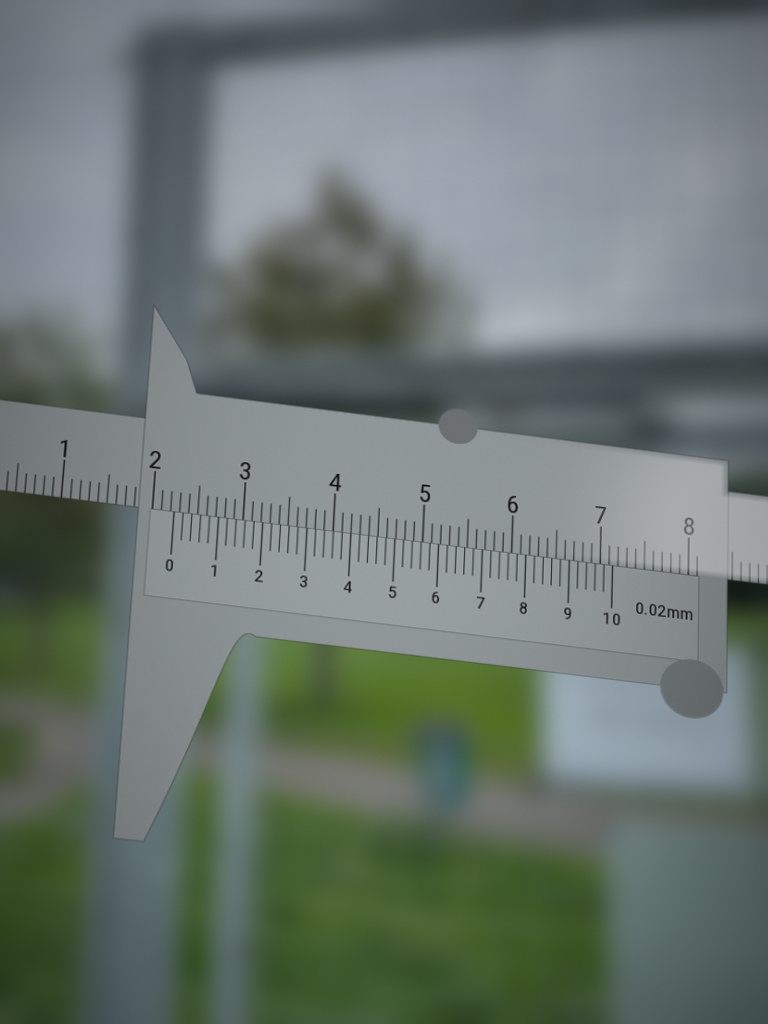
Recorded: 22.4 mm
